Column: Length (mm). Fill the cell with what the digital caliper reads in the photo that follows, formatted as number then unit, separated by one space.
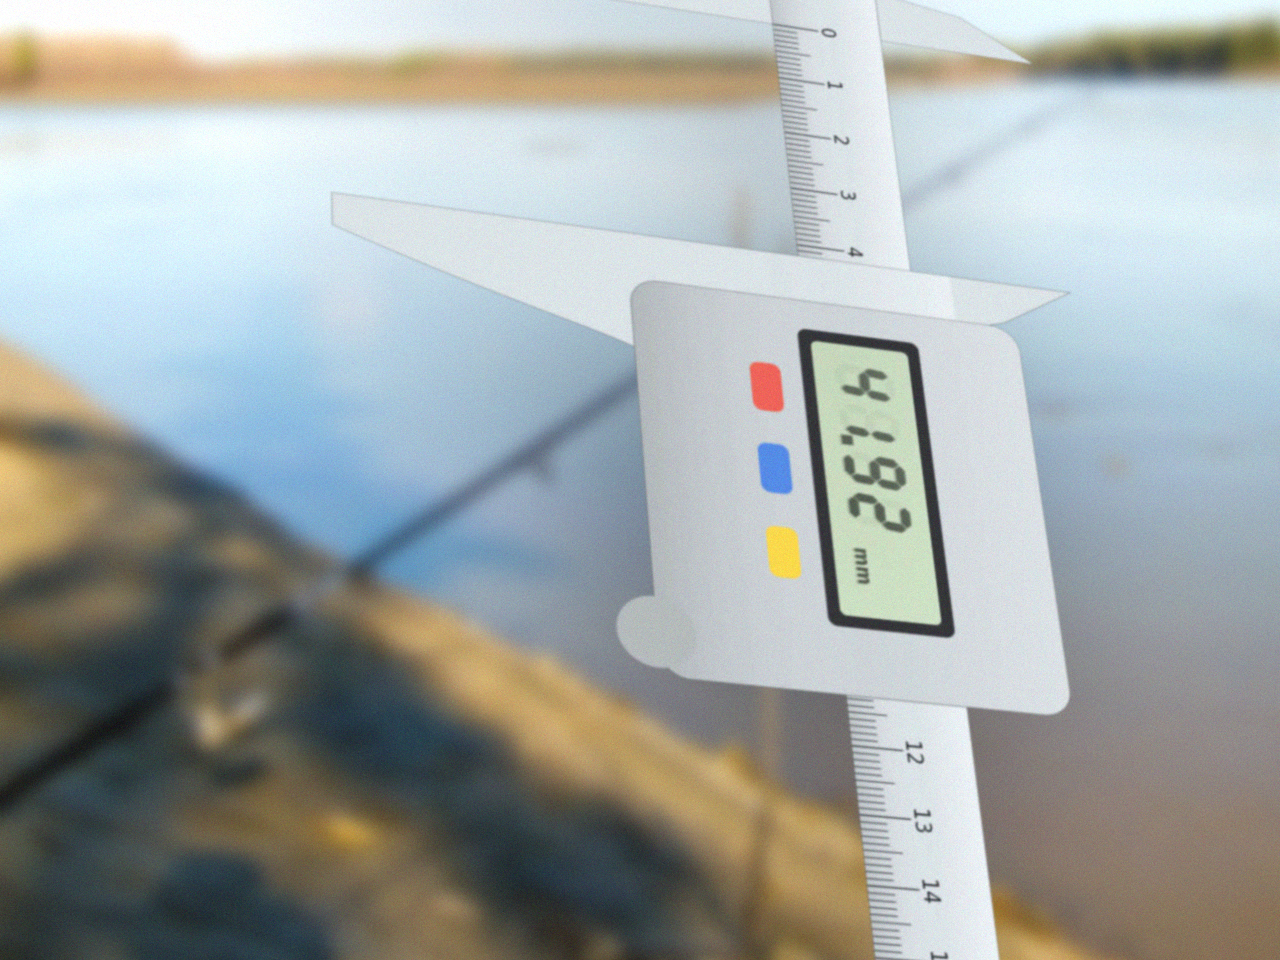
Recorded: 41.92 mm
